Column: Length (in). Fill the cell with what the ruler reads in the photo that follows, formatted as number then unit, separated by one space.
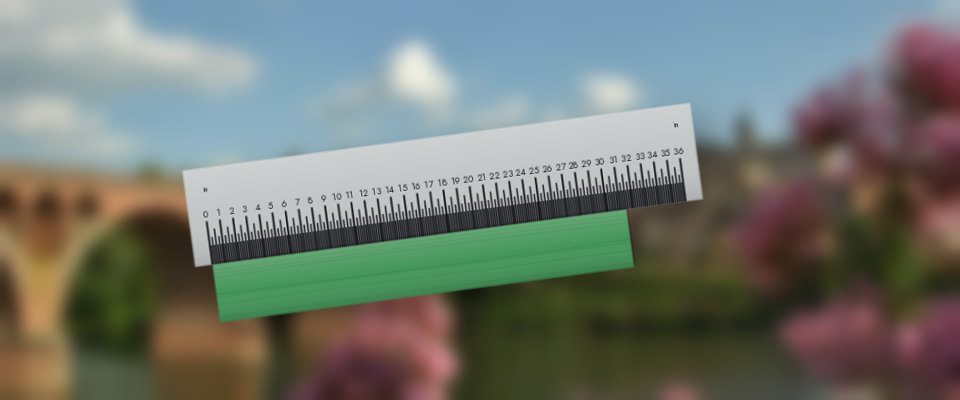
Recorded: 31.5 in
